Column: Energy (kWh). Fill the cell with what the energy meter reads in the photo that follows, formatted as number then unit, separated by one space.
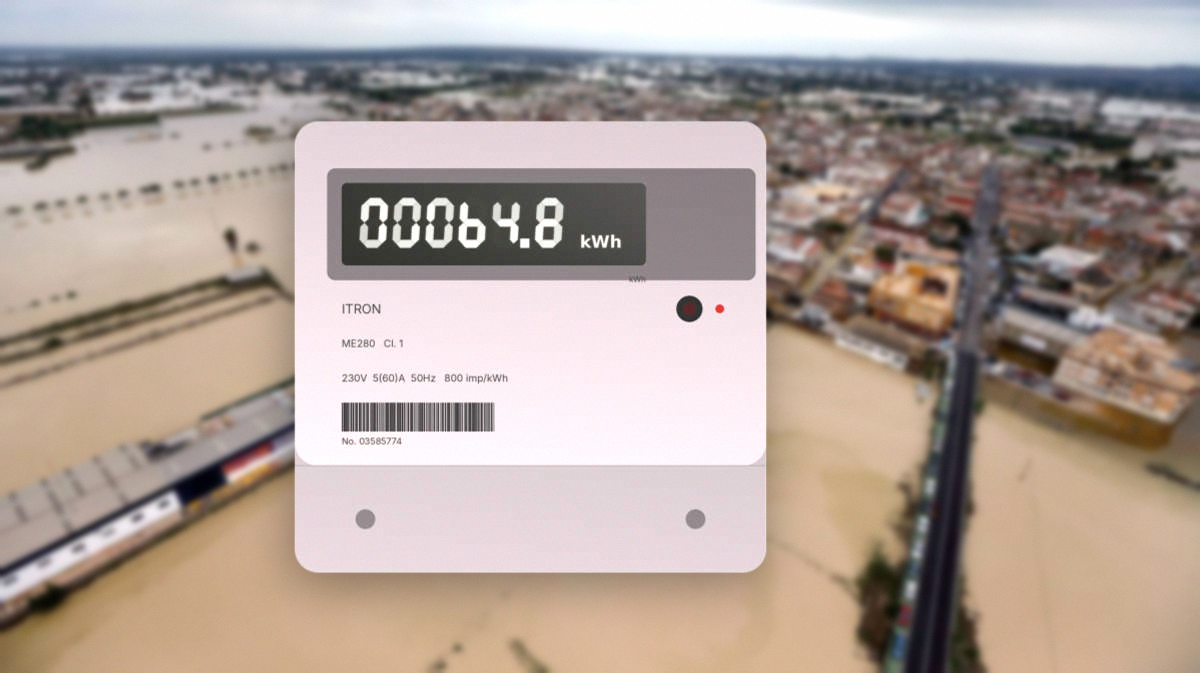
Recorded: 64.8 kWh
